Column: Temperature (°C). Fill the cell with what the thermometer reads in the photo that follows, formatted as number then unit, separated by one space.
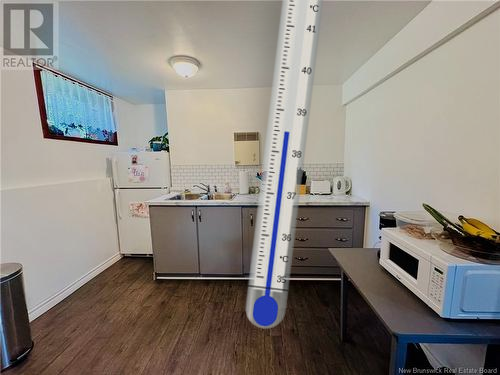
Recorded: 38.5 °C
